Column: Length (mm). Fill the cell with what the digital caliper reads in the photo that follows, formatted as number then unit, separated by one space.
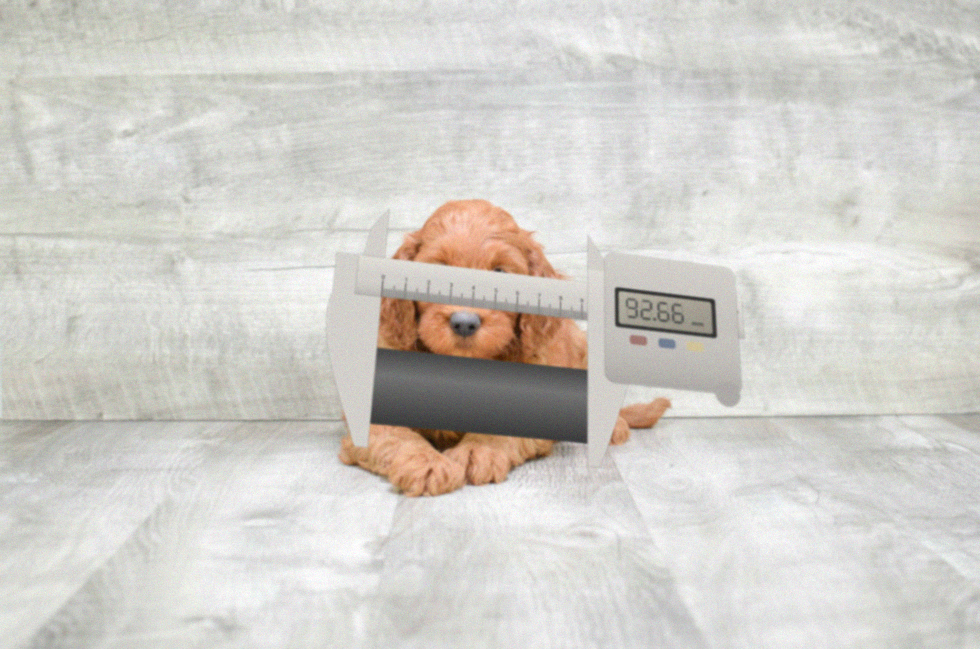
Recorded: 92.66 mm
